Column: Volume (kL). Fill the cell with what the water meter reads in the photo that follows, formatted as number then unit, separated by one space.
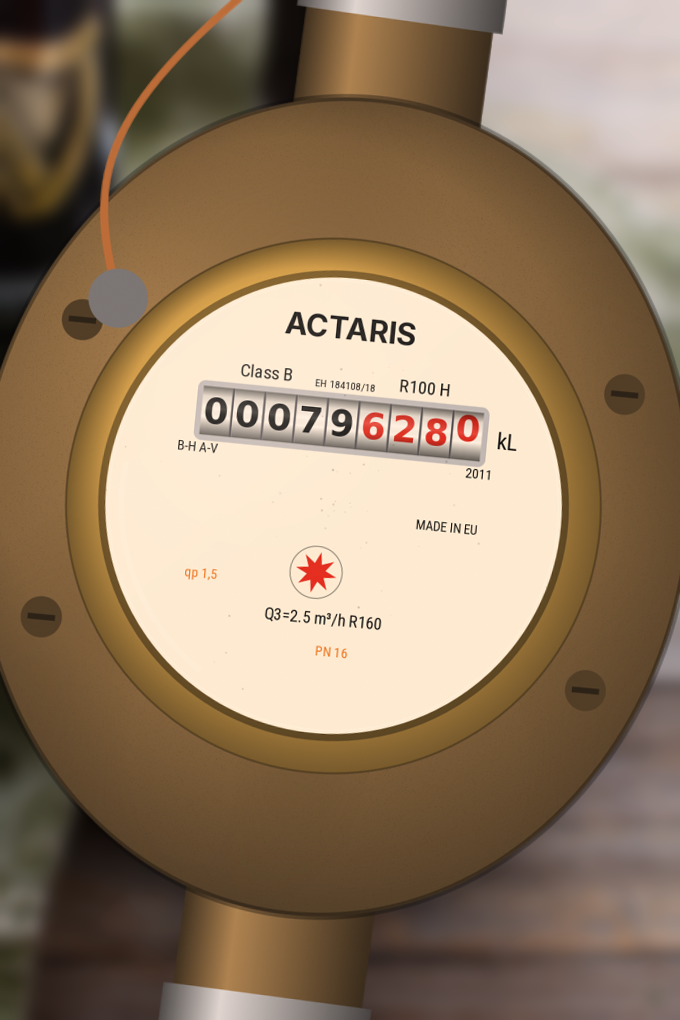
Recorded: 79.6280 kL
